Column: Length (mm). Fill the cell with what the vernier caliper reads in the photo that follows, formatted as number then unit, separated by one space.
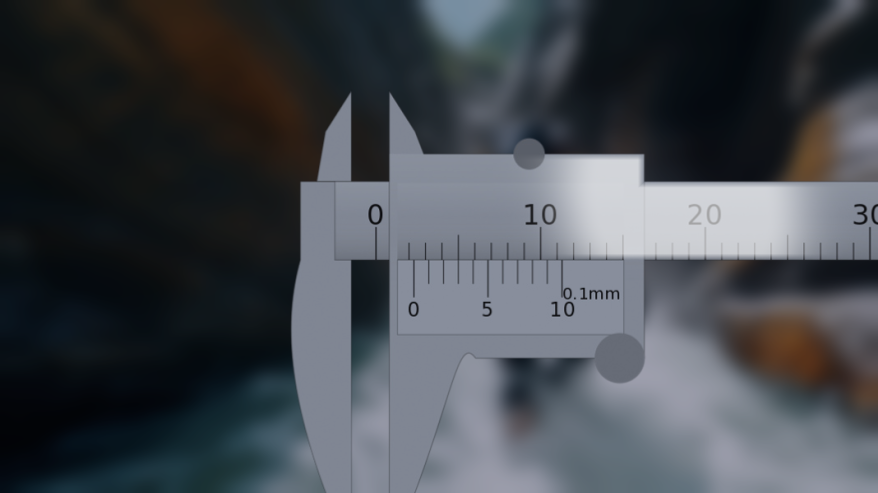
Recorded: 2.3 mm
